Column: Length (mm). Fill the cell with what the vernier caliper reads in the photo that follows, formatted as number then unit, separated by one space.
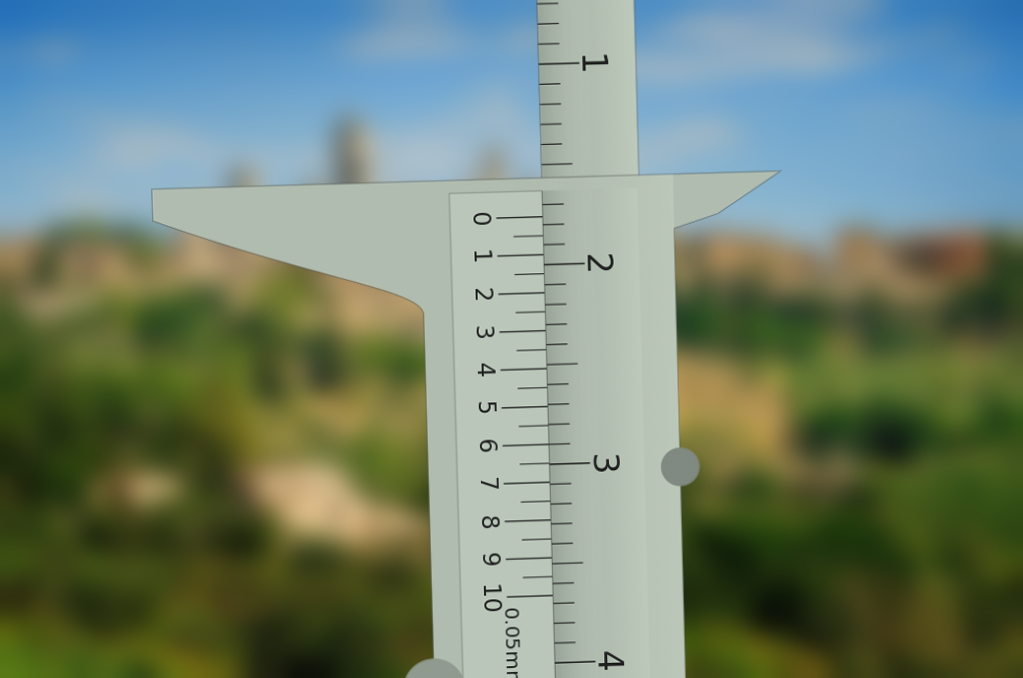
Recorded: 17.6 mm
